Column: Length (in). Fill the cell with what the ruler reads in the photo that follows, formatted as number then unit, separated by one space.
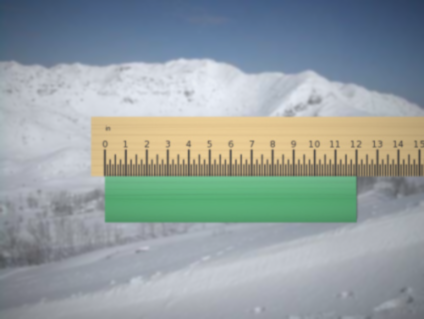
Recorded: 12 in
